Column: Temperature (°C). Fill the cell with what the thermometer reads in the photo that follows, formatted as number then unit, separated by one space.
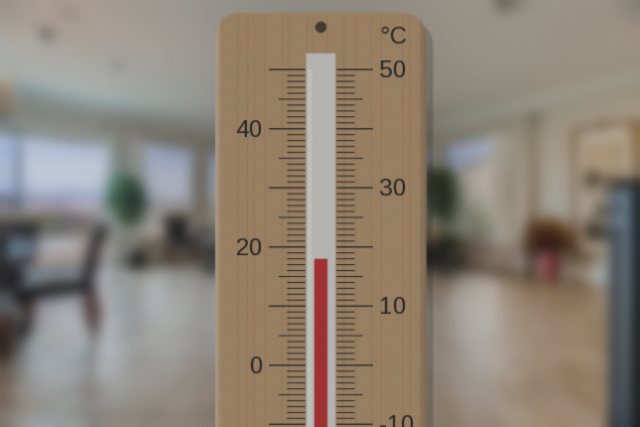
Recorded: 18 °C
